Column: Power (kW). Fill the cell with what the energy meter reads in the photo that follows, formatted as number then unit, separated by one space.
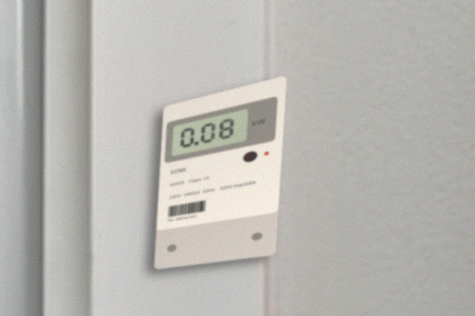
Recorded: 0.08 kW
